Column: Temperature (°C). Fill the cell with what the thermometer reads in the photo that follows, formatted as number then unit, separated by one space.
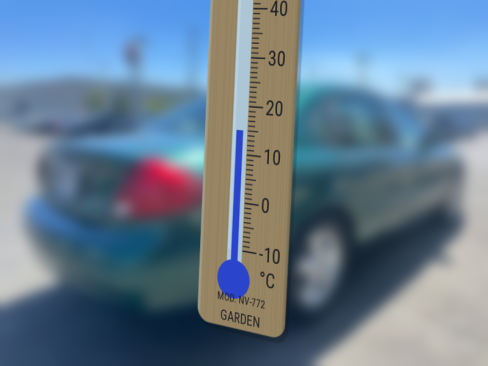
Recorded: 15 °C
